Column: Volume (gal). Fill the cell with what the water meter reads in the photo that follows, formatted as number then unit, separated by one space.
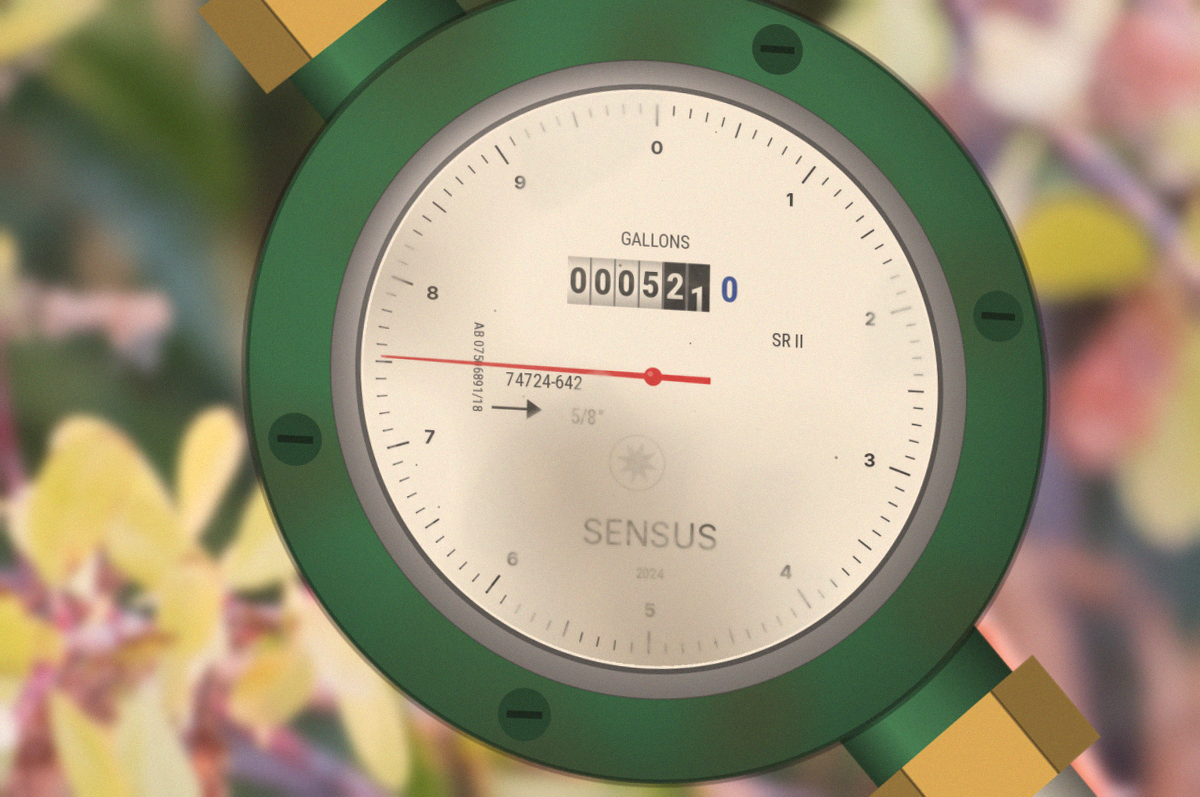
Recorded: 5207.5 gal
